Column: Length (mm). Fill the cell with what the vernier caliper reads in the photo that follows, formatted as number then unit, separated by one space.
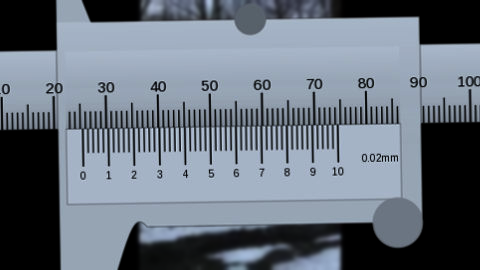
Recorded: 25.5 mm
